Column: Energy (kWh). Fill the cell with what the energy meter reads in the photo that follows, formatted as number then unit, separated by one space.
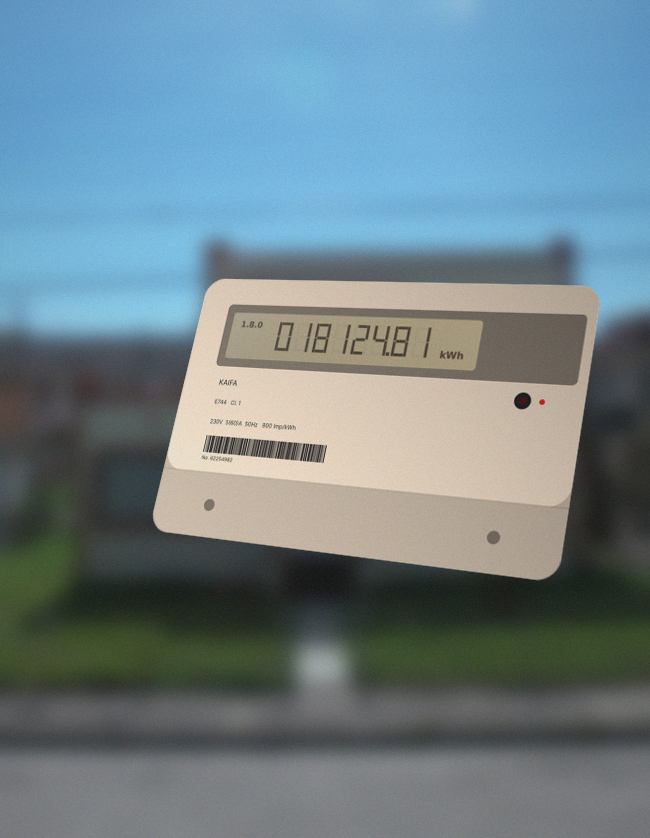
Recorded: 18124.81 kWh
